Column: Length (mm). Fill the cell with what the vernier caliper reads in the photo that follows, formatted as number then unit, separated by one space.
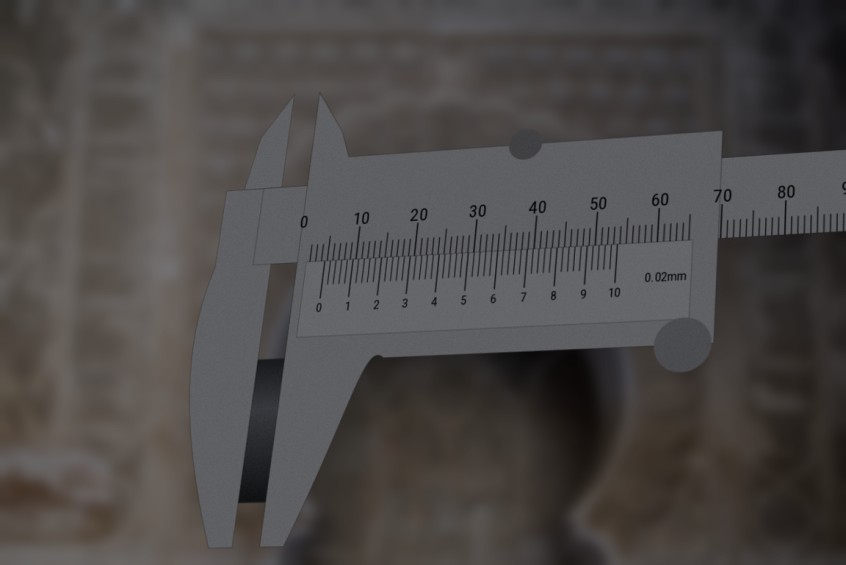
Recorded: 4.6 mm
